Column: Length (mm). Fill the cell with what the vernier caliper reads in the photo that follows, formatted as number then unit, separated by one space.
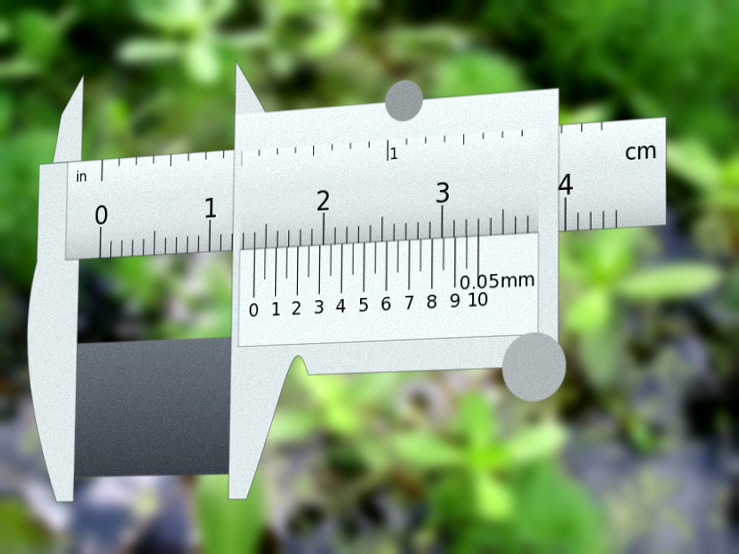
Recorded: 14.0 mm
